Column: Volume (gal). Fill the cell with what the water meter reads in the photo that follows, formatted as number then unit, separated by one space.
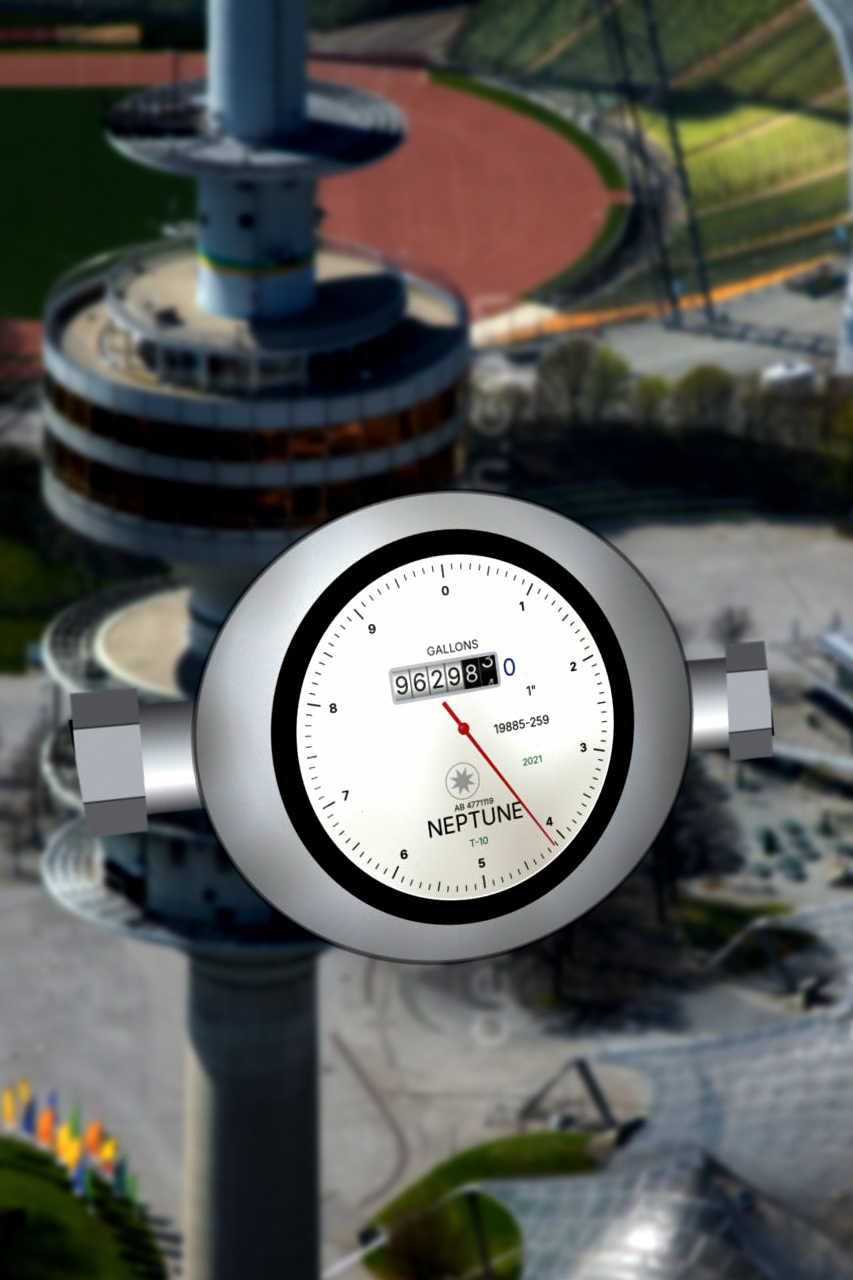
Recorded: 9629834.1 gal
